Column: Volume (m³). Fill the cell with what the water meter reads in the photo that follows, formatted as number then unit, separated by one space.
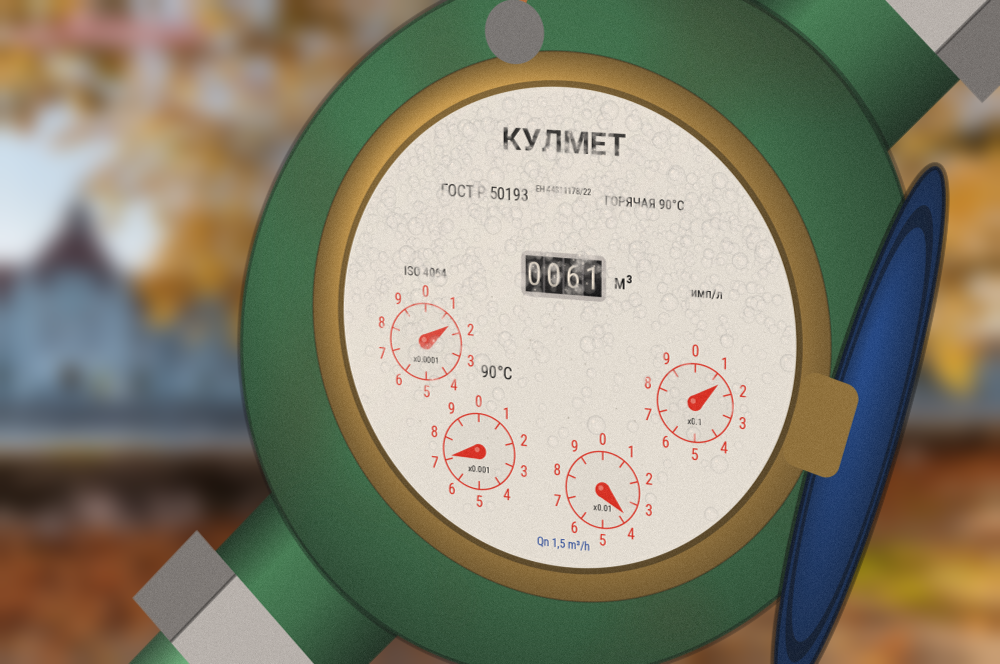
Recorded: 61.1371 m³
